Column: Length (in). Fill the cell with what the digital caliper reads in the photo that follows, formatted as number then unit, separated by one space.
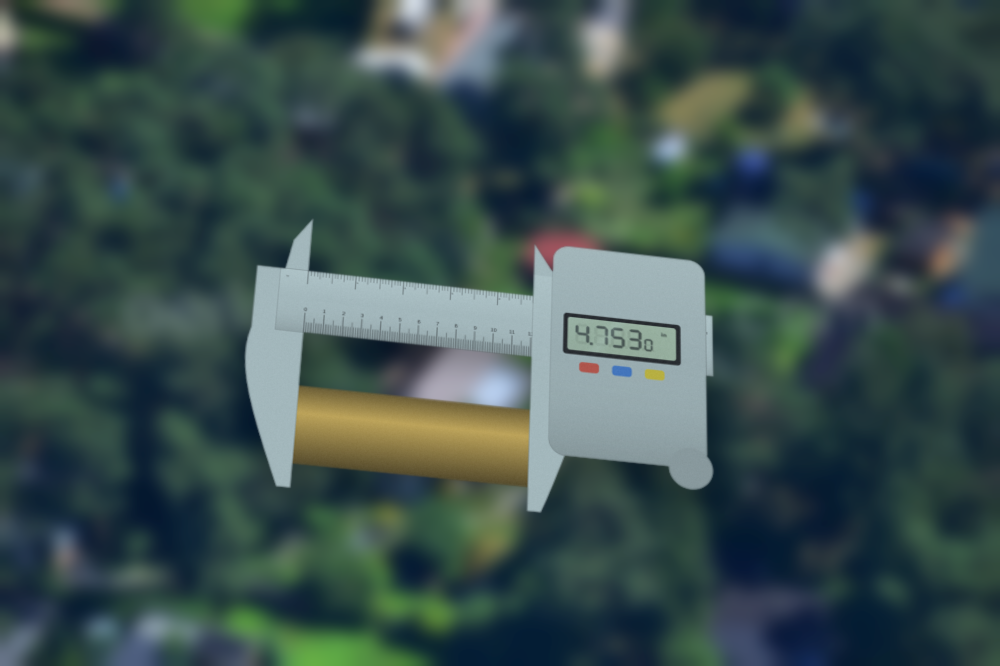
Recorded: 4.7530 in
